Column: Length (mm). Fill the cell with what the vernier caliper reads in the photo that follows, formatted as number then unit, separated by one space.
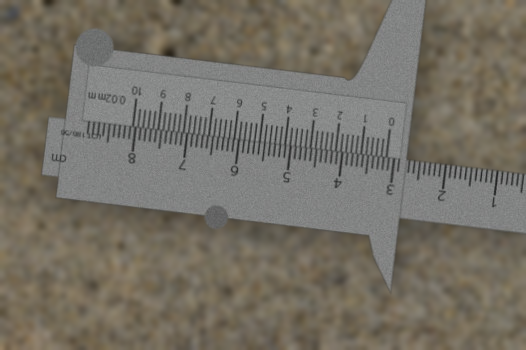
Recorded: 31.5 mm
